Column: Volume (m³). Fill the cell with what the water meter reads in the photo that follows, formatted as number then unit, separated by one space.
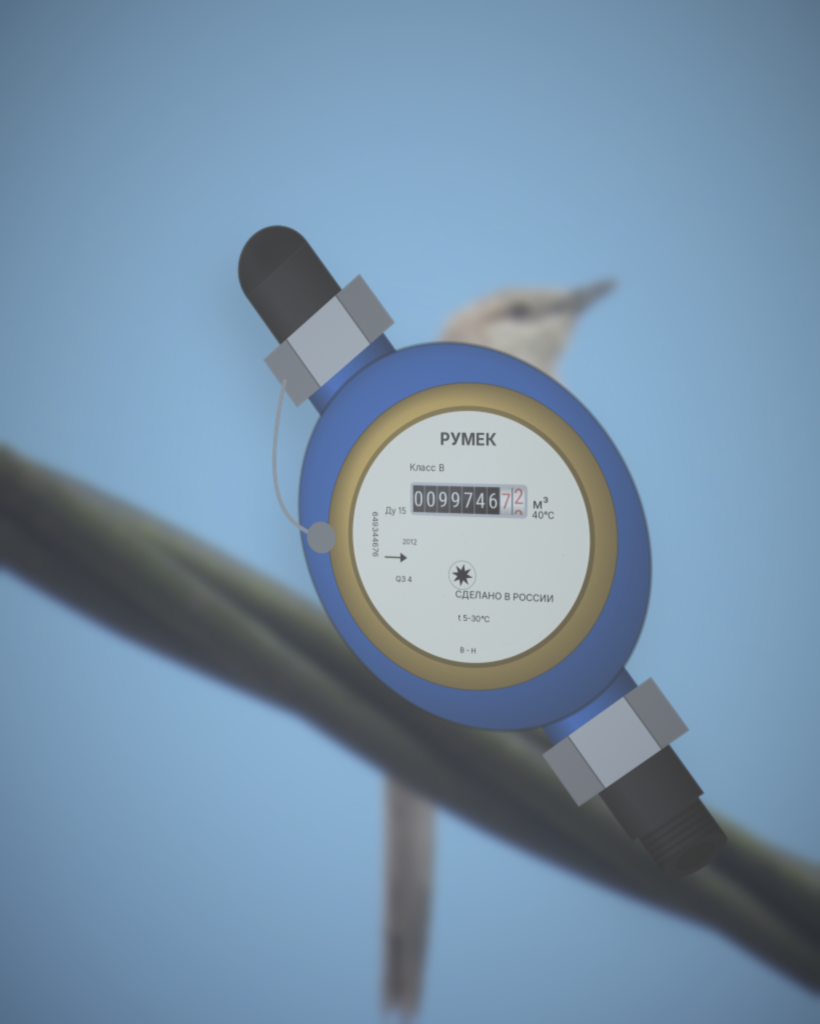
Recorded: 99746.72 m³
